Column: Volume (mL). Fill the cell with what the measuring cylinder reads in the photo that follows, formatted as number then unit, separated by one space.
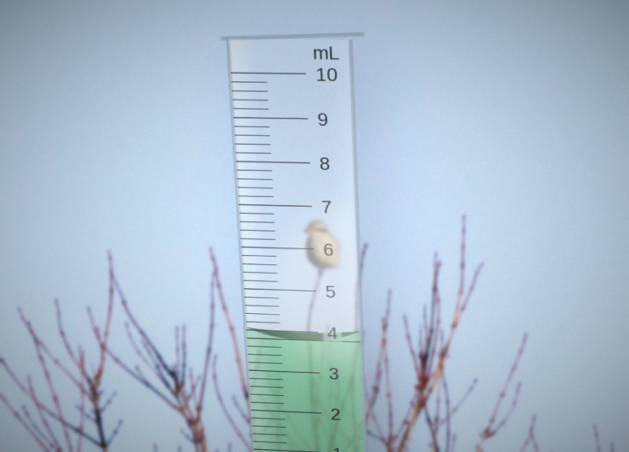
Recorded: 3.8 mL
